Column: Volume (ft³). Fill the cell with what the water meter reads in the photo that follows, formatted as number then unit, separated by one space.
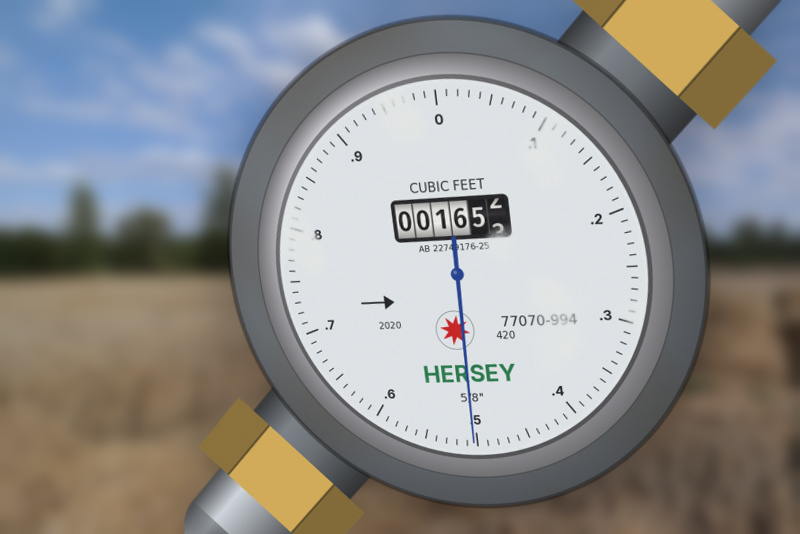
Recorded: 1652.50 ft³
